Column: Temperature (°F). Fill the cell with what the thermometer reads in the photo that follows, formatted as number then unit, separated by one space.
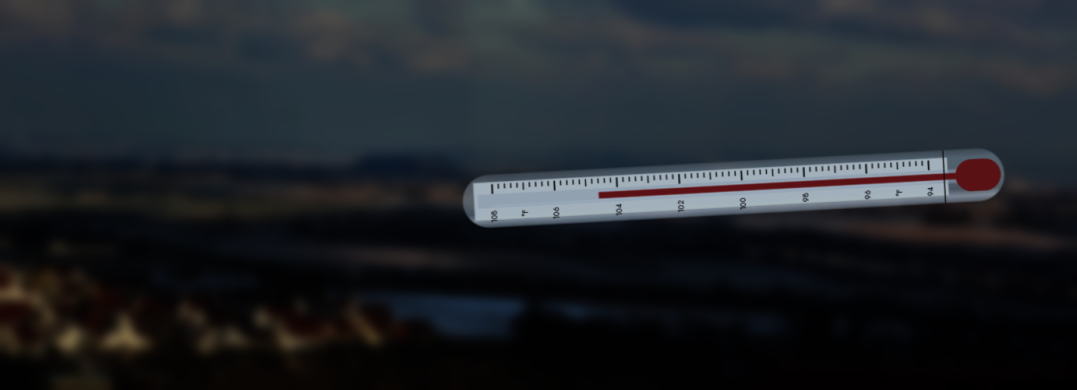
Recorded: 104.6 °F
